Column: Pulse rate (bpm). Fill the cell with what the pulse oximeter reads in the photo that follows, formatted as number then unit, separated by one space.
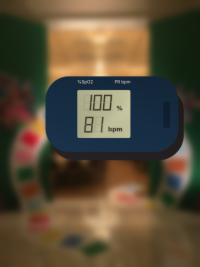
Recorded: 81 bpm
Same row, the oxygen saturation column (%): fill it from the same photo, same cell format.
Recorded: 100 %
